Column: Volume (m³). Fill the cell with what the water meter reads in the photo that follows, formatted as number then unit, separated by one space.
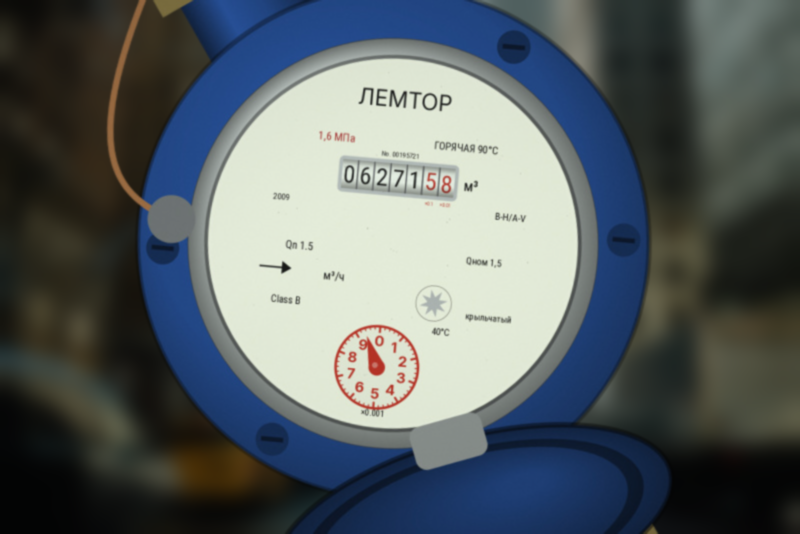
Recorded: 6271.579 m³
